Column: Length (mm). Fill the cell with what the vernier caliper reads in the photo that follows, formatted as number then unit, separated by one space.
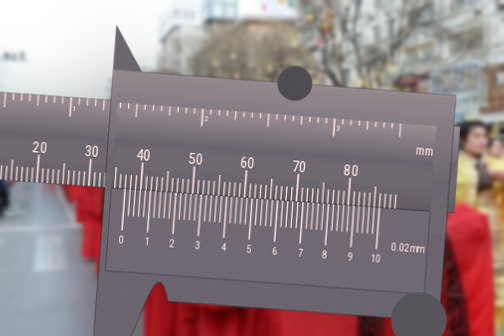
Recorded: 37.0 mm
